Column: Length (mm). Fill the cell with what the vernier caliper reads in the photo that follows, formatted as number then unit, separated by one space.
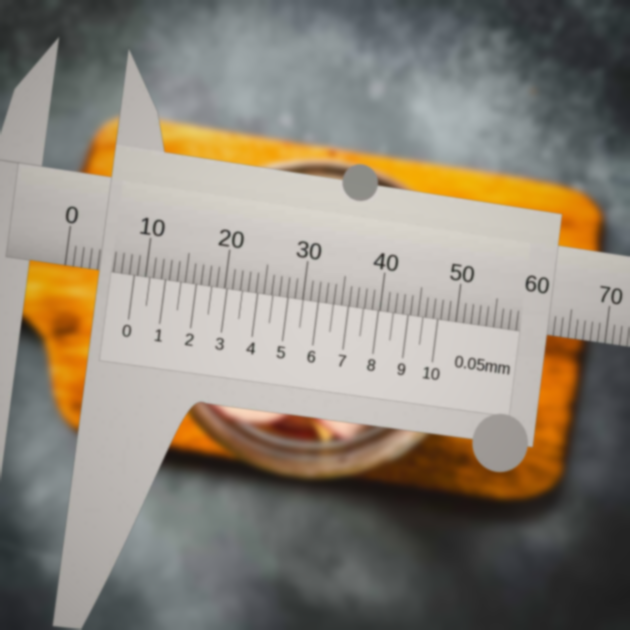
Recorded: 8.6 mm
